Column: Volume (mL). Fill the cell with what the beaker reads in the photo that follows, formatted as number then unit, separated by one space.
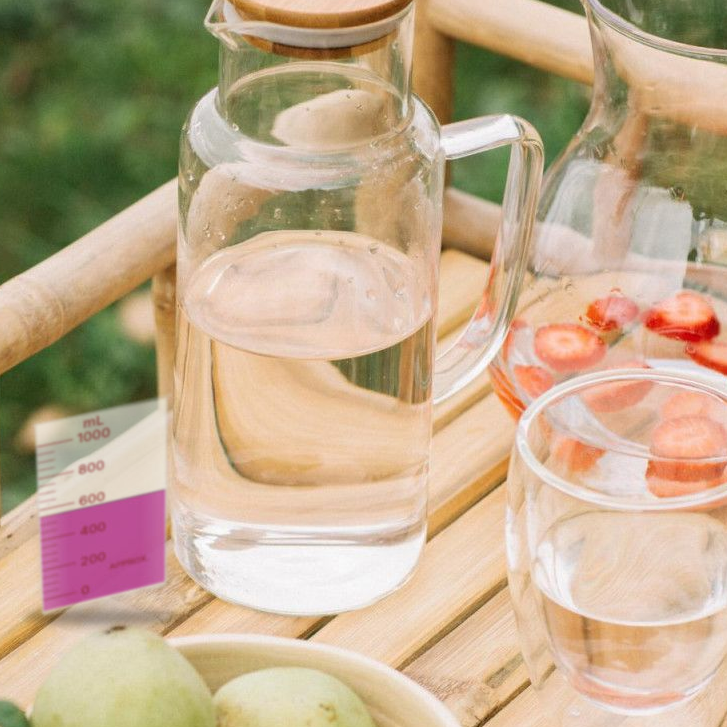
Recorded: 550 mL
